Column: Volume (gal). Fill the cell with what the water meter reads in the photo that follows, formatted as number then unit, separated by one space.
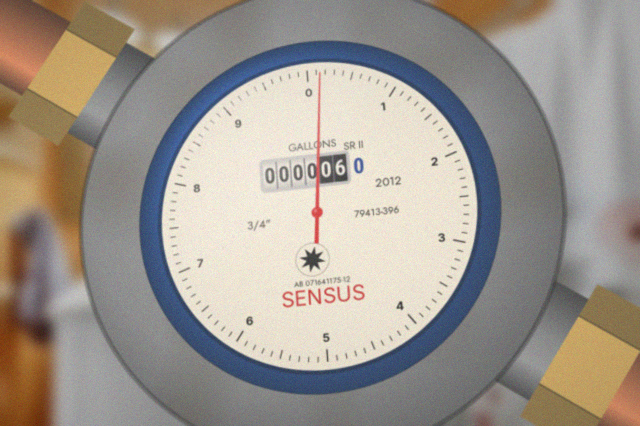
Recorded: 60.1 gal
